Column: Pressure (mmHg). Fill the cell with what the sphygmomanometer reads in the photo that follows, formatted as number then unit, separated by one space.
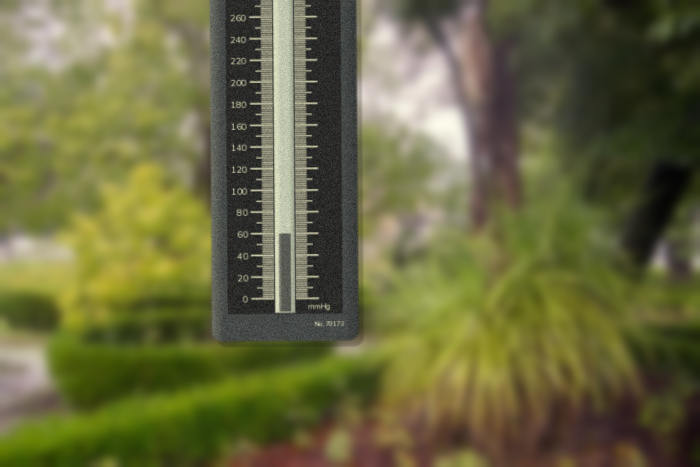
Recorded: 60 mmHg
